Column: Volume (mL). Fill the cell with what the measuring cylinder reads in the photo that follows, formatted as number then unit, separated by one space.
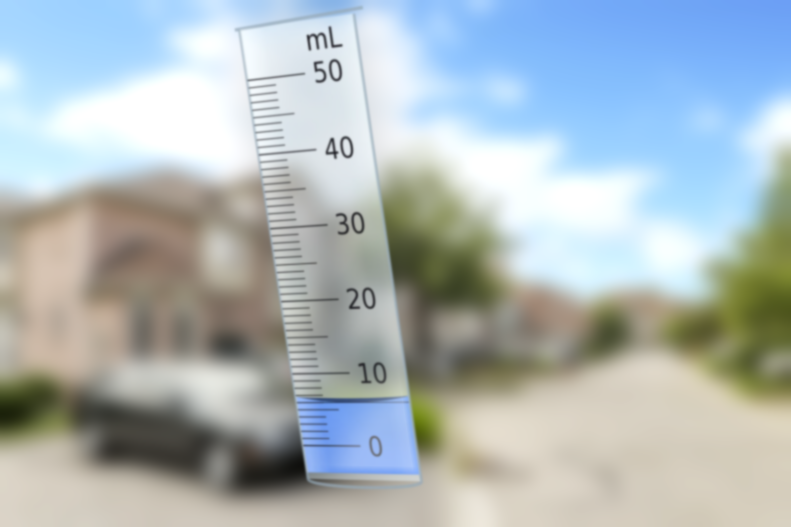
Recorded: 6 mL
